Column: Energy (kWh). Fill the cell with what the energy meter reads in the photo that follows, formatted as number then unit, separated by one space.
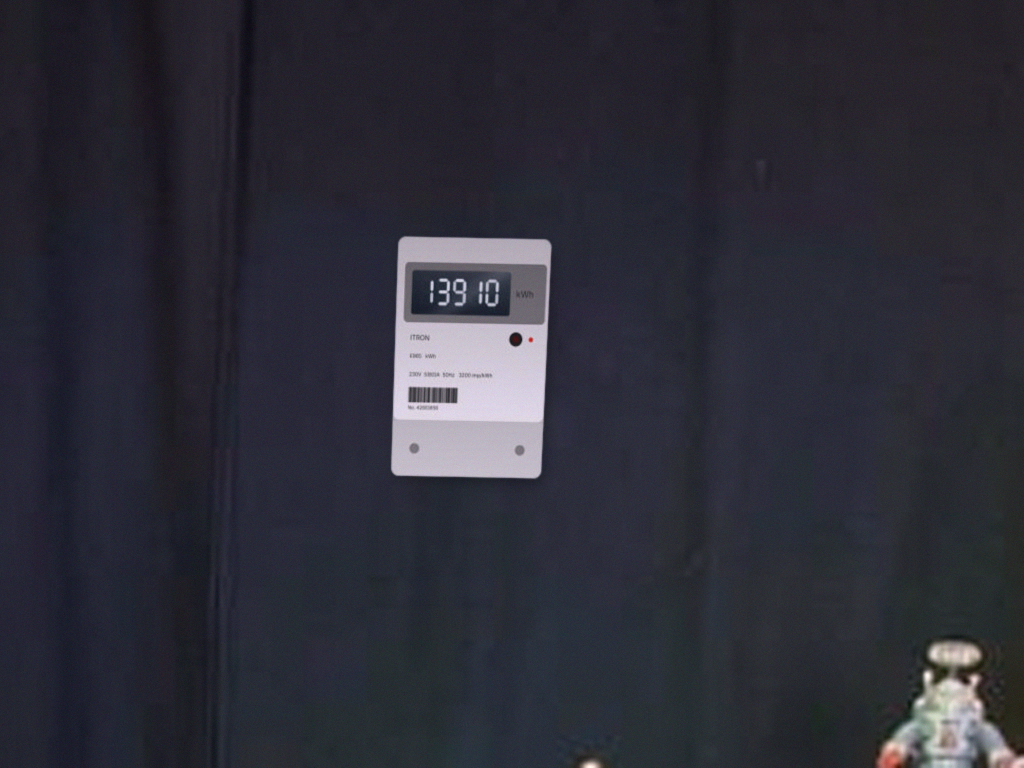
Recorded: 13910 kWh
